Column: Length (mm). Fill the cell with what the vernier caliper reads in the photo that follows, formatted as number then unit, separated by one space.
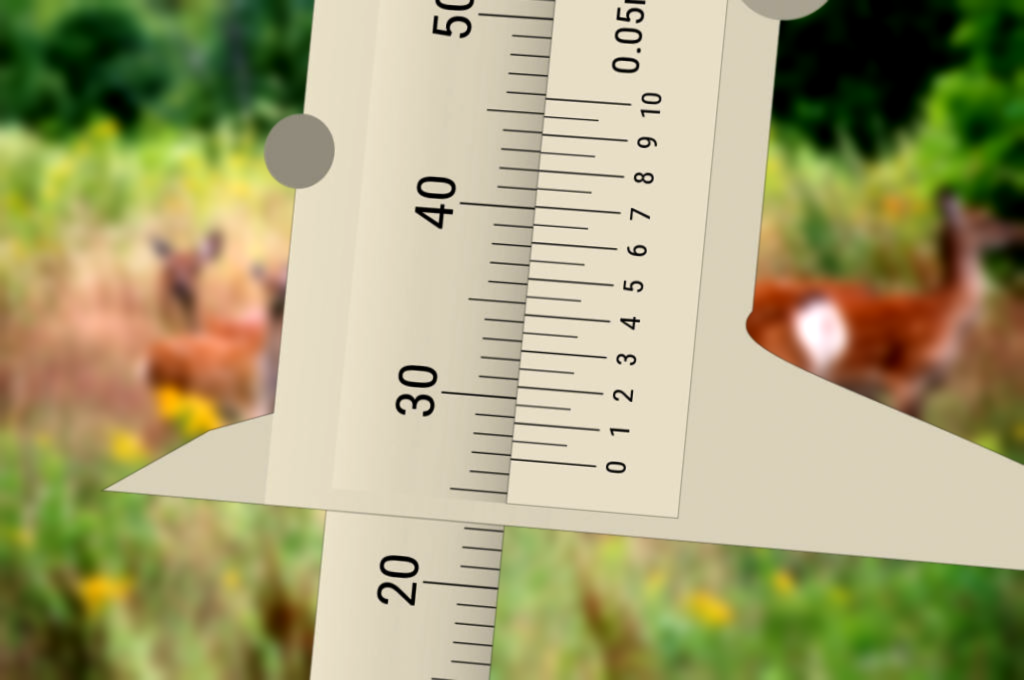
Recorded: 26.8 mm
